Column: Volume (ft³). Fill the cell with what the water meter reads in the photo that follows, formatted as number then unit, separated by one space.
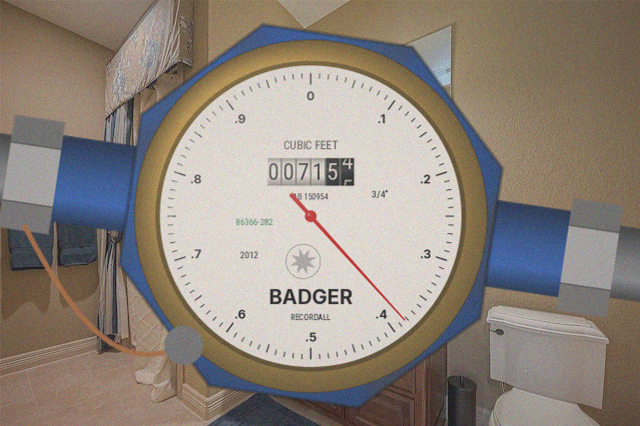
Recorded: 7154.38 ft³
